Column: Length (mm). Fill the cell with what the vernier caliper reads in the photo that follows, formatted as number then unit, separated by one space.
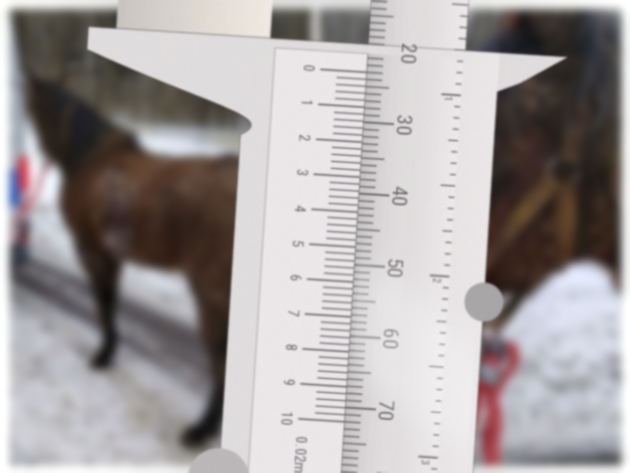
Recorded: 23.0 mm
